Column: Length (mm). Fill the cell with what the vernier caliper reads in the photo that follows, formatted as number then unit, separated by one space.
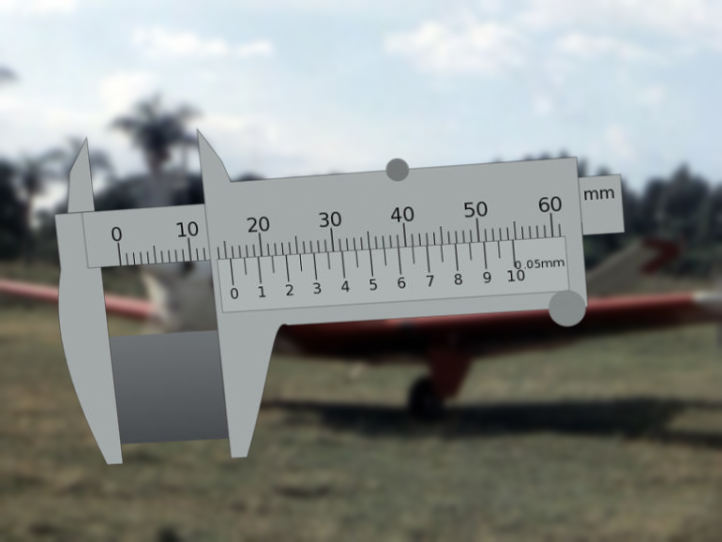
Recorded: 15.6 mm
